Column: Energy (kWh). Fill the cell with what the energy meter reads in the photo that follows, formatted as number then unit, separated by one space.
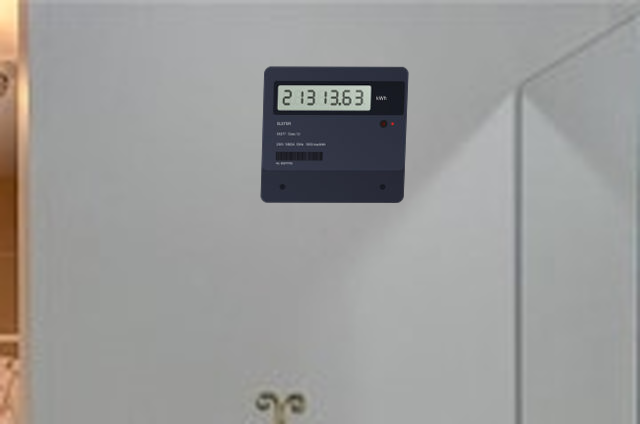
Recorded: 21313.63 kWh
